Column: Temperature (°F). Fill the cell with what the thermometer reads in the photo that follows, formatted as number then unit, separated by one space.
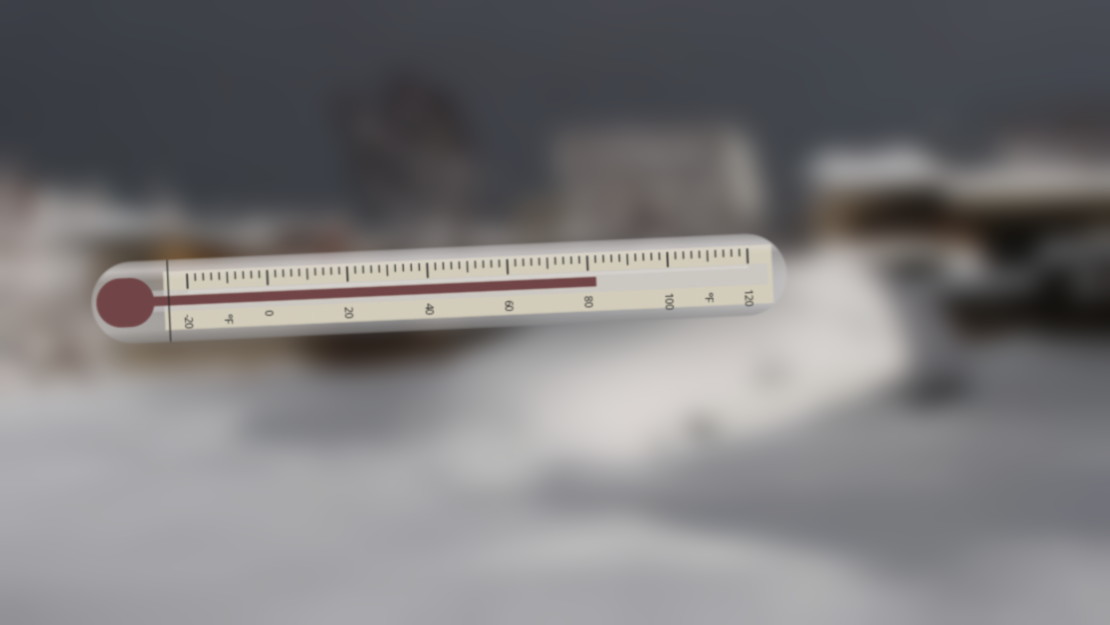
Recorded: 82 °F
